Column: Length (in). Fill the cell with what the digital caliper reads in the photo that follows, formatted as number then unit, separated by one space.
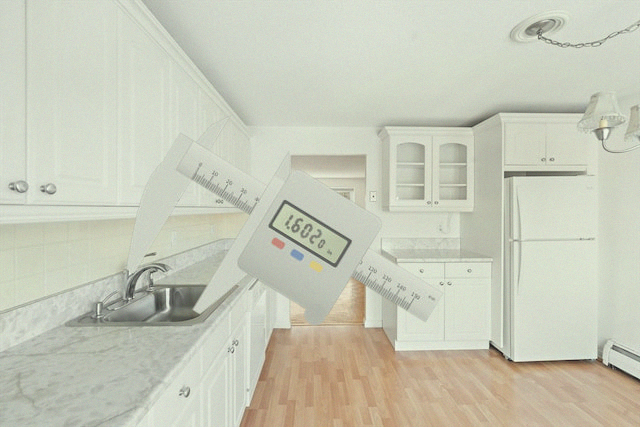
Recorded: 1.6020 in
